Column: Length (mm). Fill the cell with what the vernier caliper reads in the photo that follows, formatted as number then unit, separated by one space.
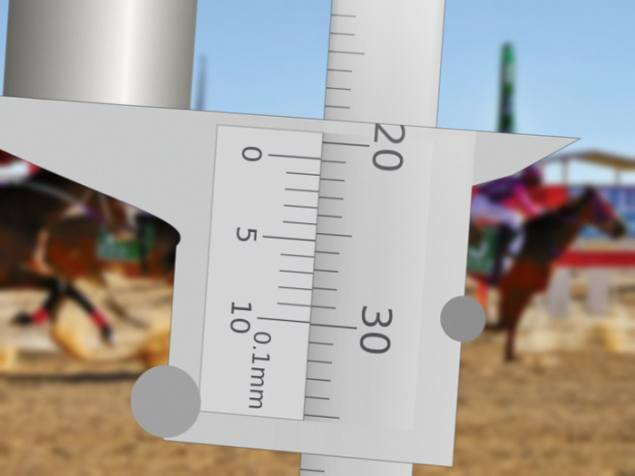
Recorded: 20.9 mm
